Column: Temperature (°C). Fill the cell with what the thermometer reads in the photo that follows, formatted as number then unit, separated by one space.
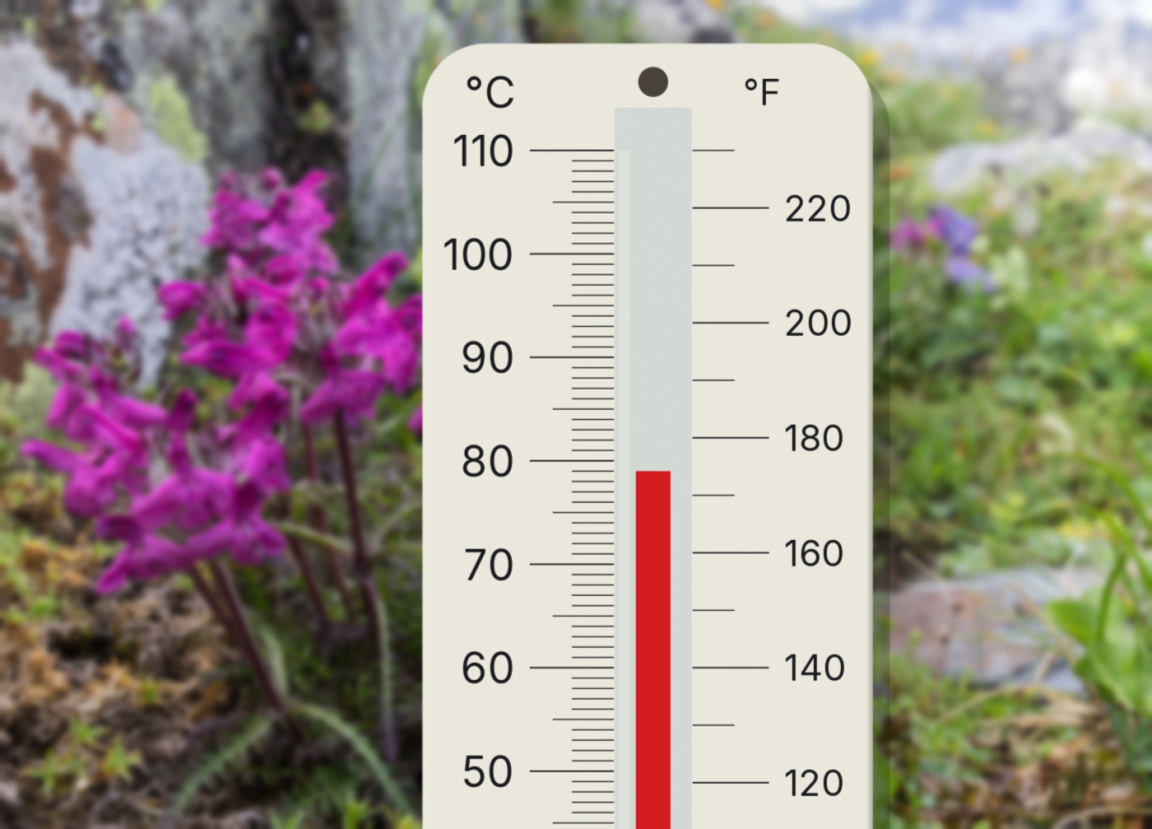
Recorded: 79 °C
